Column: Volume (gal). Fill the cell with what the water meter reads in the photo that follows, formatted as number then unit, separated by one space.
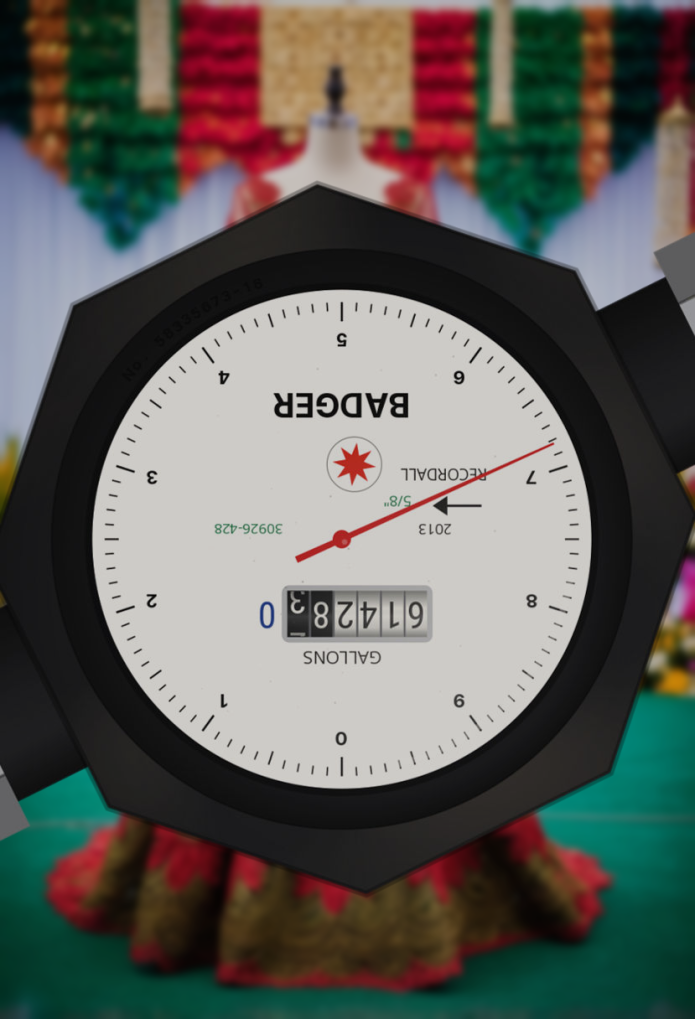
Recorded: 6142826.8 gal
